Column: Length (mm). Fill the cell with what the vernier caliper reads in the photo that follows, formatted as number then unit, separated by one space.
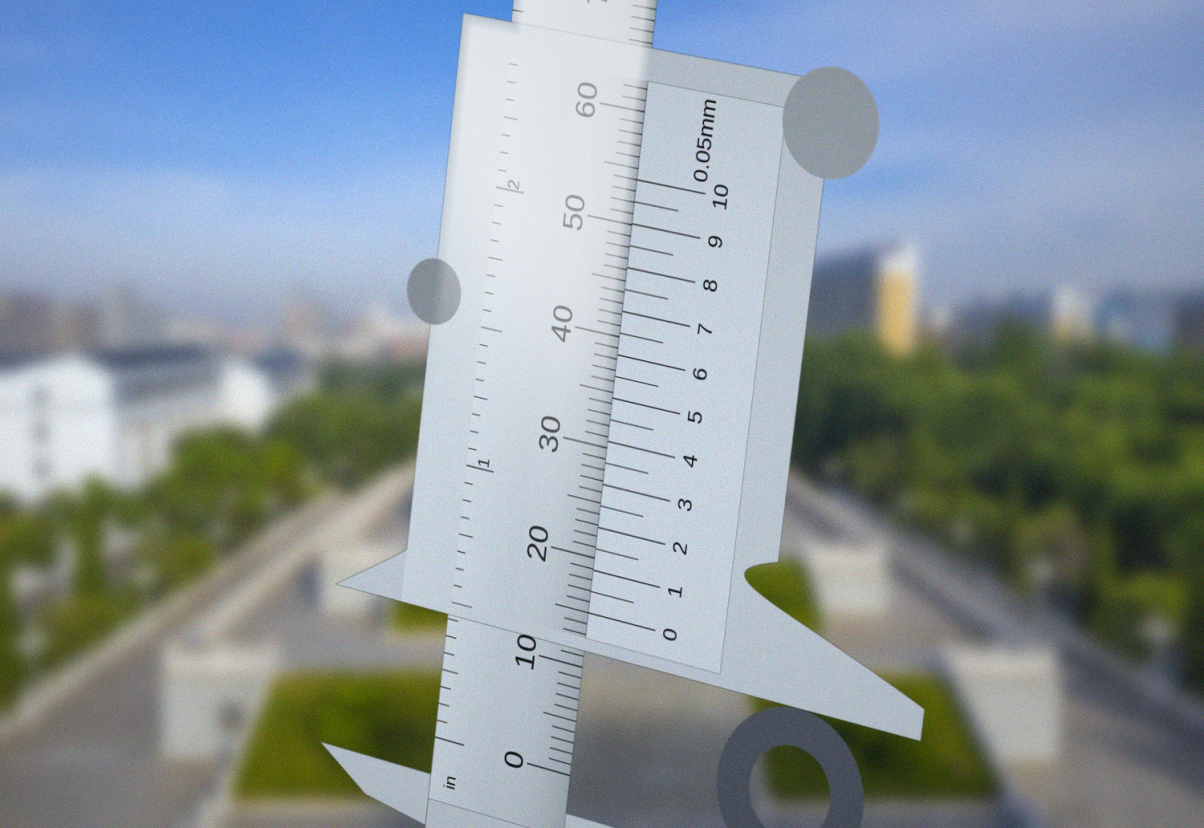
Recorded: 15.0 mm
